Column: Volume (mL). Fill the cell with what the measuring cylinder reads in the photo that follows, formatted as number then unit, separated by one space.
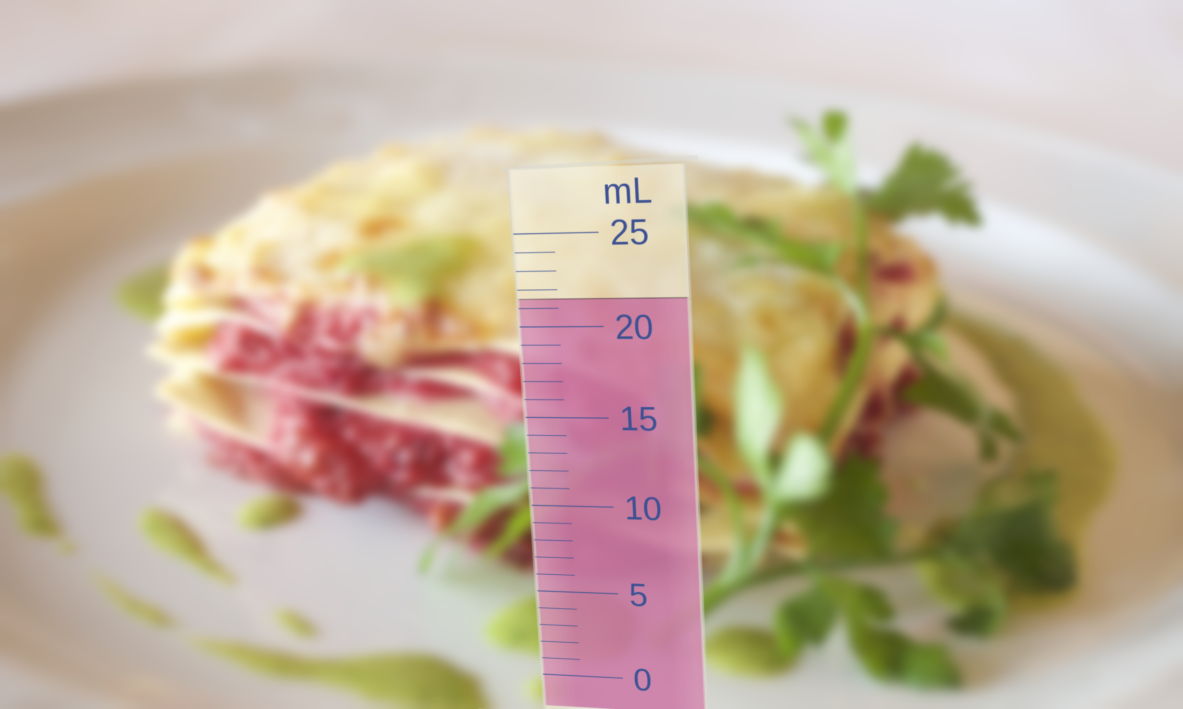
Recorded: 21.5 mL
